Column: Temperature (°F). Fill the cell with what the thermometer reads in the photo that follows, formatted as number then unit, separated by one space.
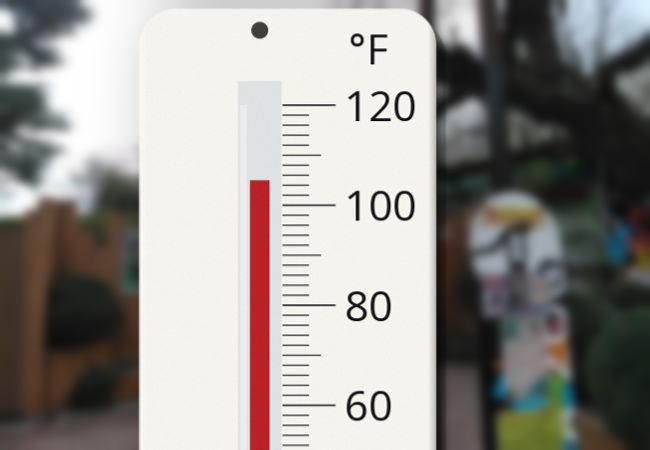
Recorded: 105 °F
